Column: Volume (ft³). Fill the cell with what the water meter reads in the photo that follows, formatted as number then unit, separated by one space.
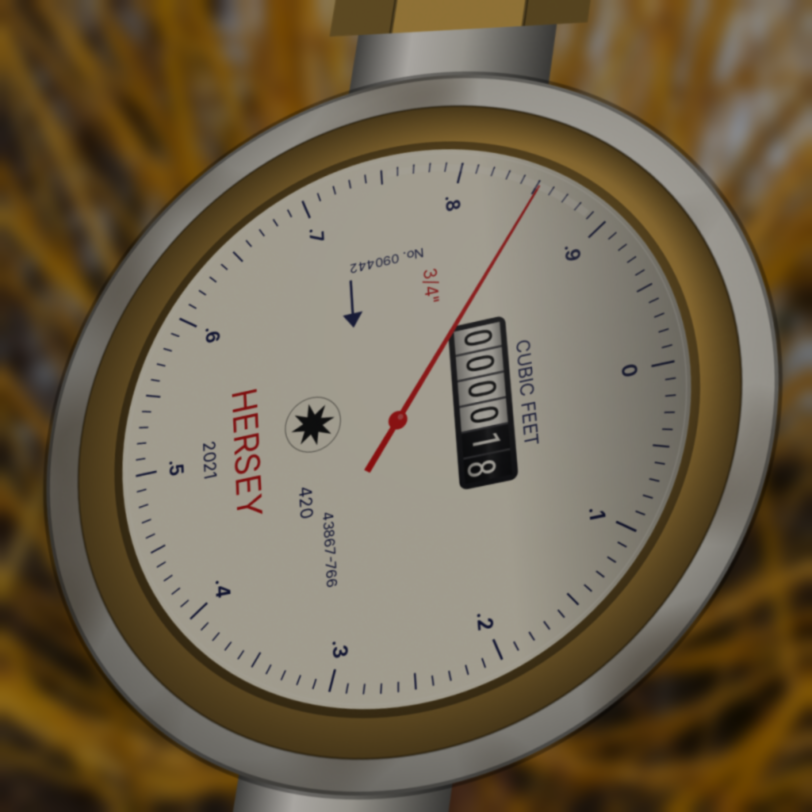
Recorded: 17.85 ft³
